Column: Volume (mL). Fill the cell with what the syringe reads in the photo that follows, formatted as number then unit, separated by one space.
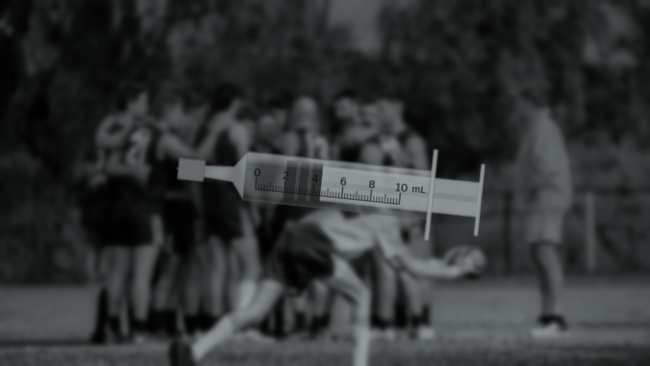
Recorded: 2 mL
